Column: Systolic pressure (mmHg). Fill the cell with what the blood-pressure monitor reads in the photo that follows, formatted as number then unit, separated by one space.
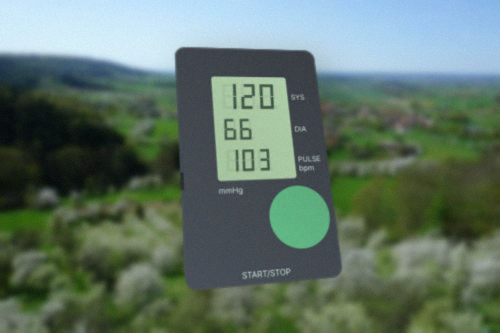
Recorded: 120 mmHg
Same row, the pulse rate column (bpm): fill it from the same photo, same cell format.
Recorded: 103 bpm
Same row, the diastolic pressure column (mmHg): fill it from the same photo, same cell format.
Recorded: 66 mmHg
